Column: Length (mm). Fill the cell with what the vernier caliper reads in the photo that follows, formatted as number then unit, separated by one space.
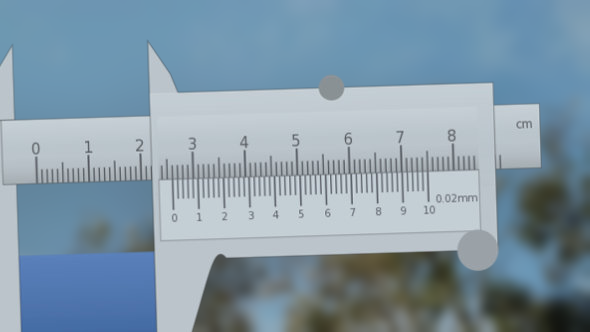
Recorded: 26.0 mm
